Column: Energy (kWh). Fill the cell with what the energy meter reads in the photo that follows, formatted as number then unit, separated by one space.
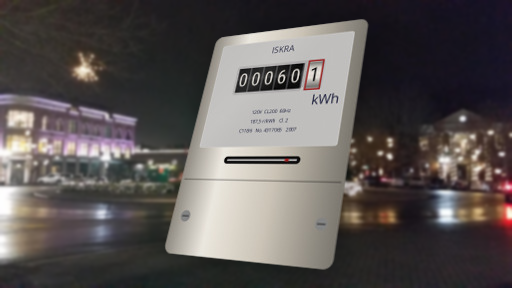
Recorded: 60.1 kWh
